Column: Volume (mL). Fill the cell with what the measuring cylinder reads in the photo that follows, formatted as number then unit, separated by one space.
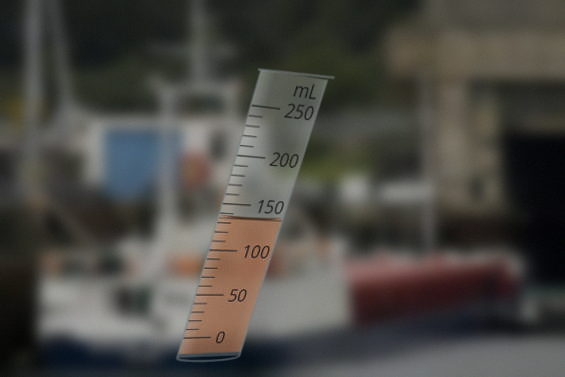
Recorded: 135 mL
